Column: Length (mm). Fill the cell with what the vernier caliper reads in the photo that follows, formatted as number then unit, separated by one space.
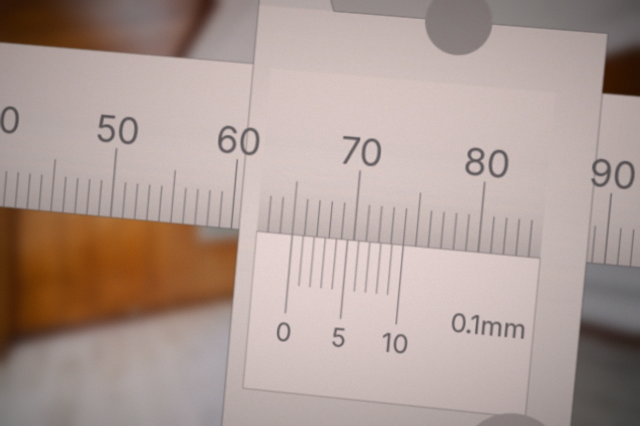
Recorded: 65.0 mm
